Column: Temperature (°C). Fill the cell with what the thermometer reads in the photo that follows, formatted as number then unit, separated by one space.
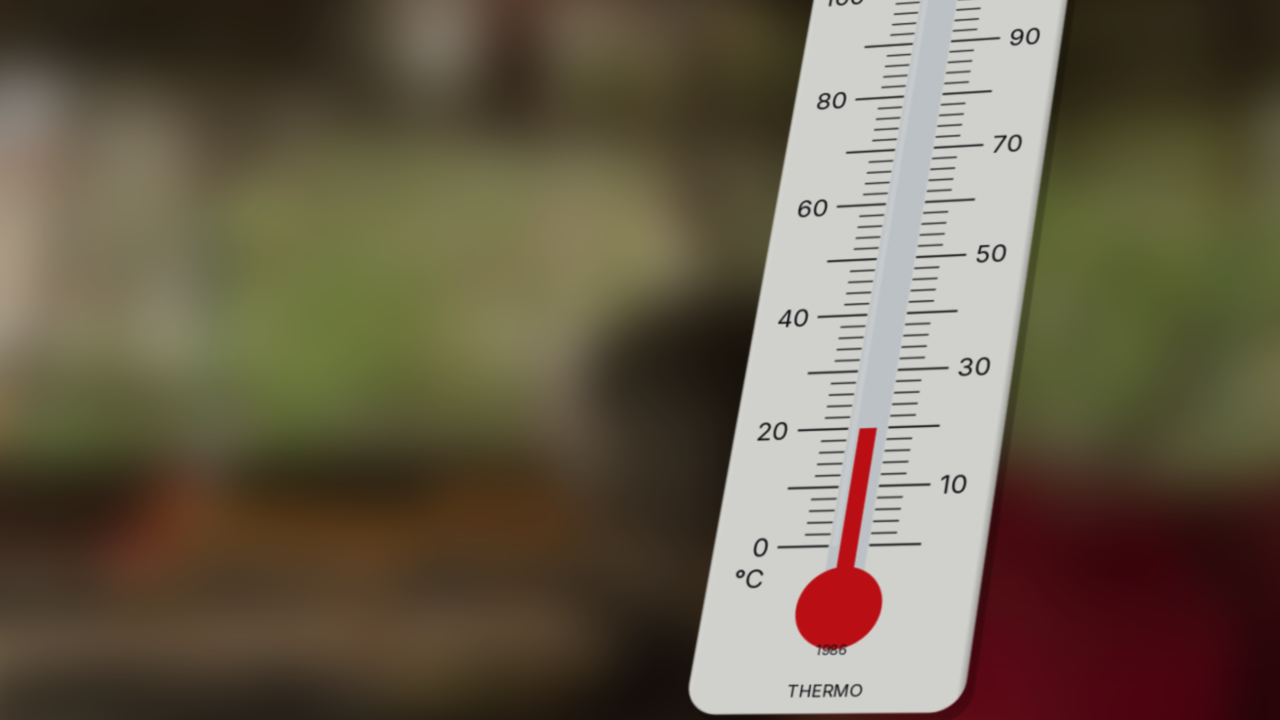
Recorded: 20 °C
